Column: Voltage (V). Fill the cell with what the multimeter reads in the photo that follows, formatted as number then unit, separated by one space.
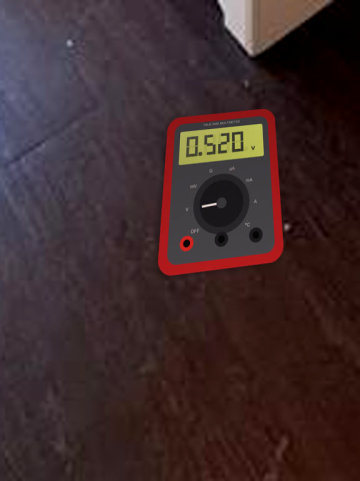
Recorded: 0.520 V
